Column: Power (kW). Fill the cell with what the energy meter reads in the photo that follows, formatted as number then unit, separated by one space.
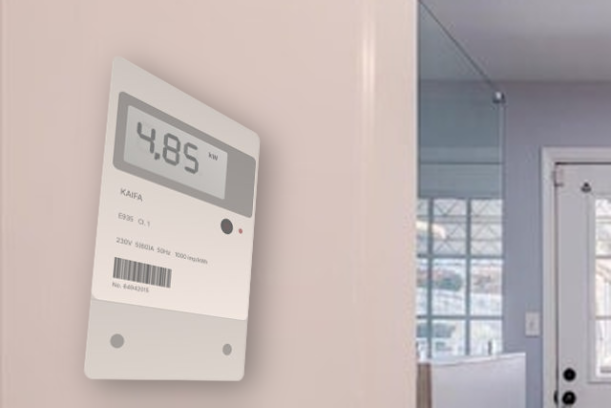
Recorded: 4.85 kW
